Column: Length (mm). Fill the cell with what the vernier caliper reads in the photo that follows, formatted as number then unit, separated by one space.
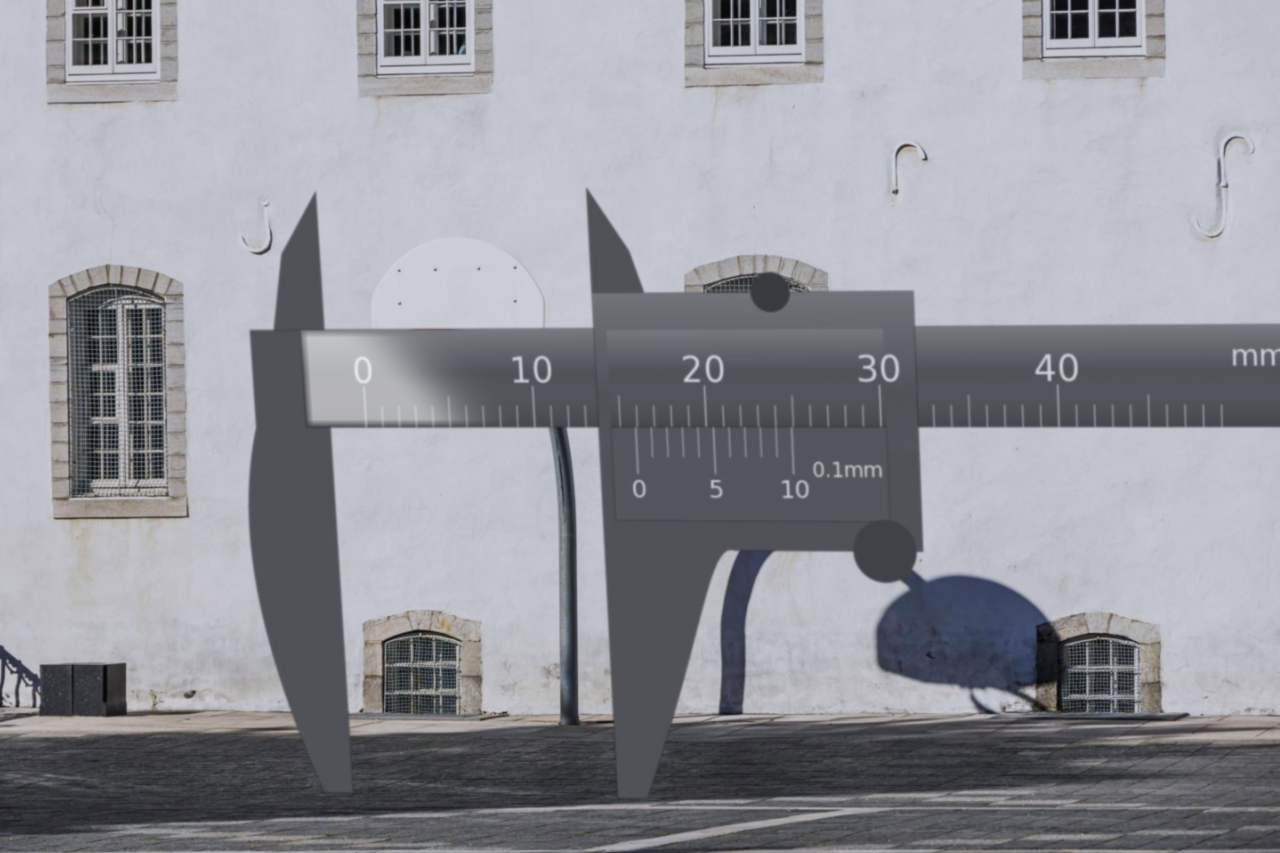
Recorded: 15.9 mm
